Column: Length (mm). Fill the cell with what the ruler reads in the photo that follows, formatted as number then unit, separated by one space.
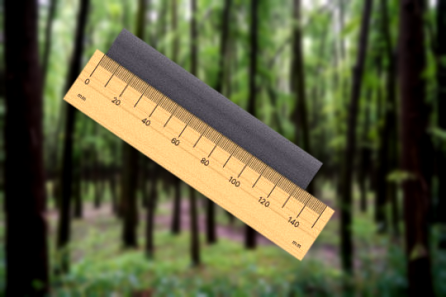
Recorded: 135 mm
